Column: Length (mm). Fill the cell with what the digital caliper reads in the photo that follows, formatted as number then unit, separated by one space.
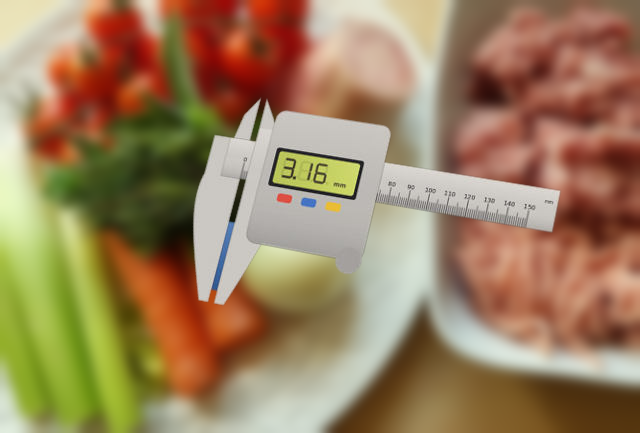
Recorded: 3.16 mm
